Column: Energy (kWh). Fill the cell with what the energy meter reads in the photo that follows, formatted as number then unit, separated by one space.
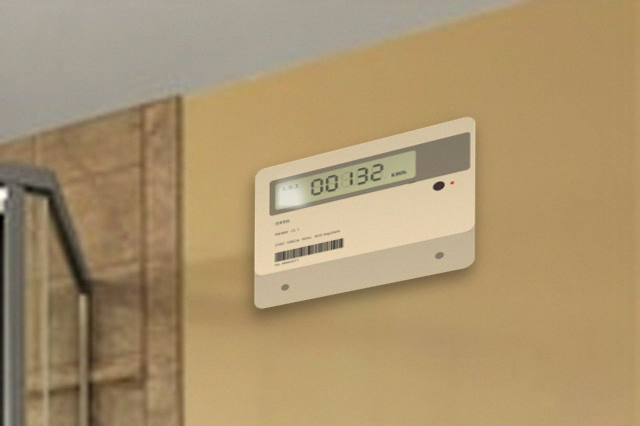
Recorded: 132 kWh
